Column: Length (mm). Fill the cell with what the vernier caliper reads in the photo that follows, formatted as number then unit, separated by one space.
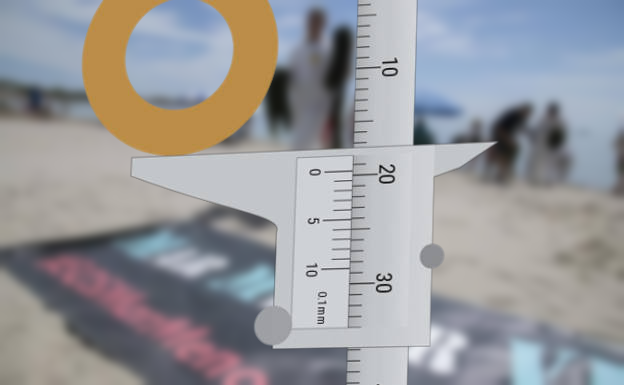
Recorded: 19.6 mm
